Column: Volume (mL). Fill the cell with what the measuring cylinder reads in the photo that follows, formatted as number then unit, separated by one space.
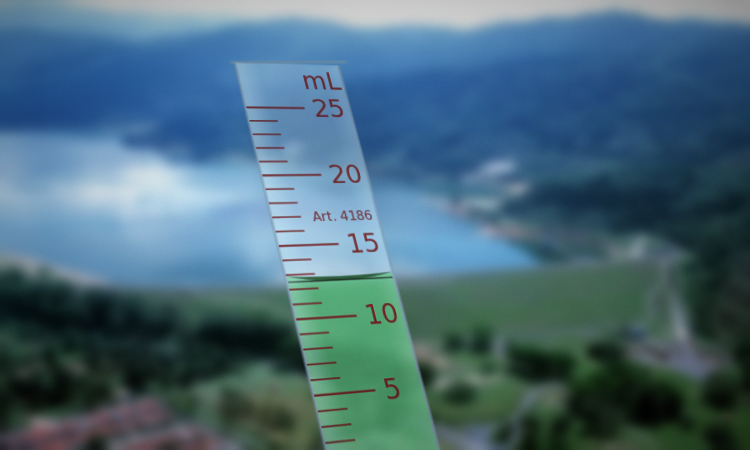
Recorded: 12.5 mL
